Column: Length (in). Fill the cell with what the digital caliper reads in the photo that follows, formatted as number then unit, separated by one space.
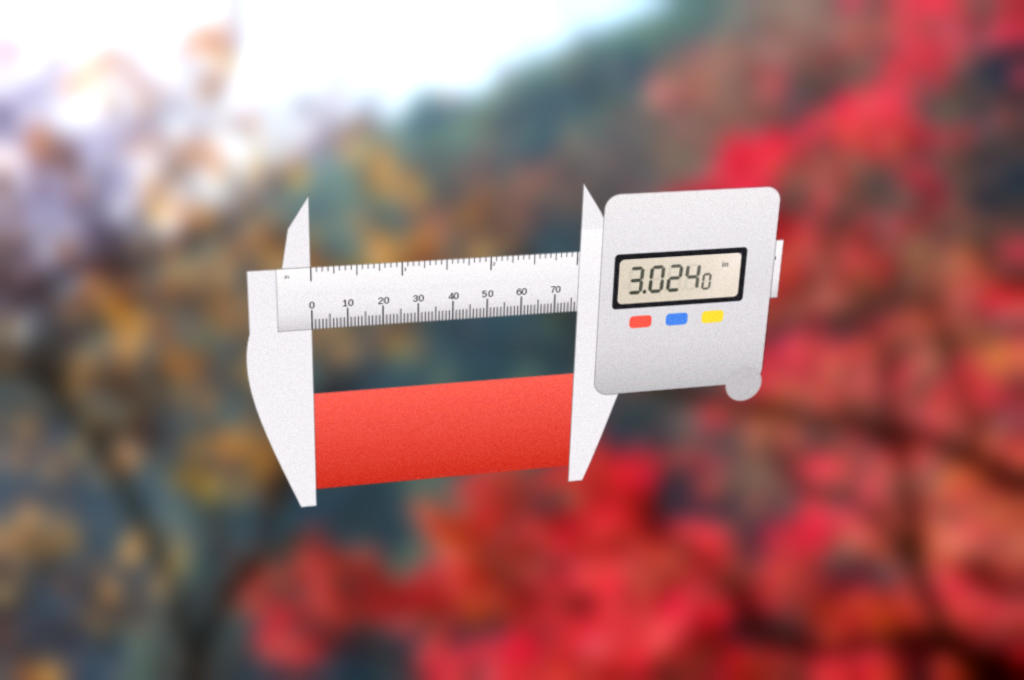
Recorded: 3.0240 in
